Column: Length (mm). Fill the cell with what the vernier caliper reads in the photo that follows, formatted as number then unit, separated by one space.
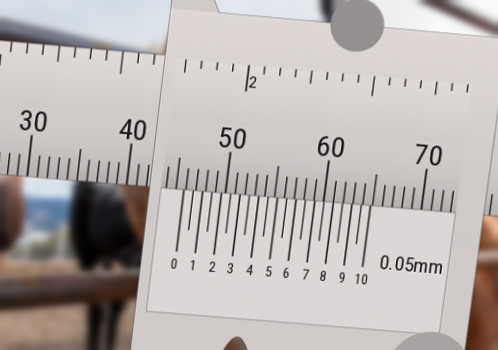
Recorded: 45.8 mm
